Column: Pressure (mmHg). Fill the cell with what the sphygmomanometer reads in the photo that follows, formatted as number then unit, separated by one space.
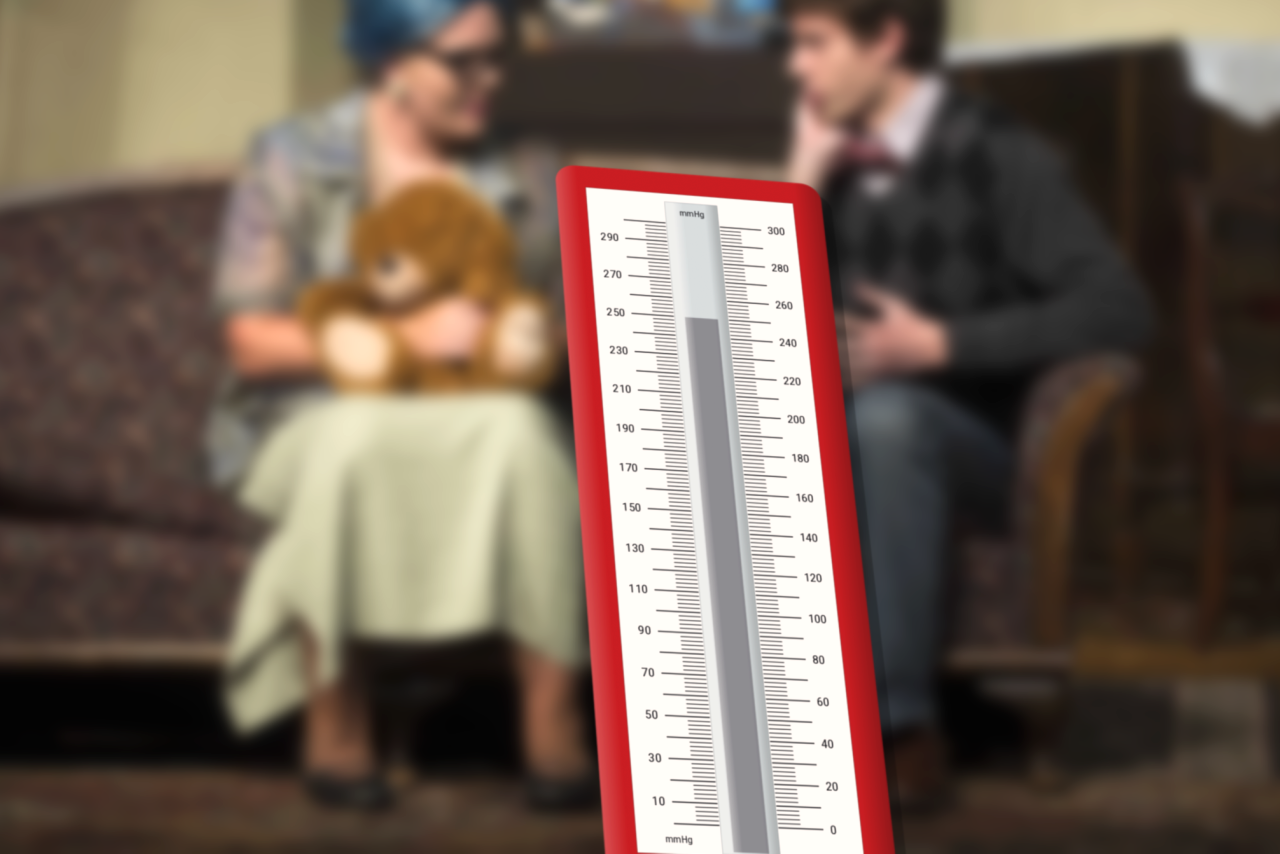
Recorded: 250 mmHg
